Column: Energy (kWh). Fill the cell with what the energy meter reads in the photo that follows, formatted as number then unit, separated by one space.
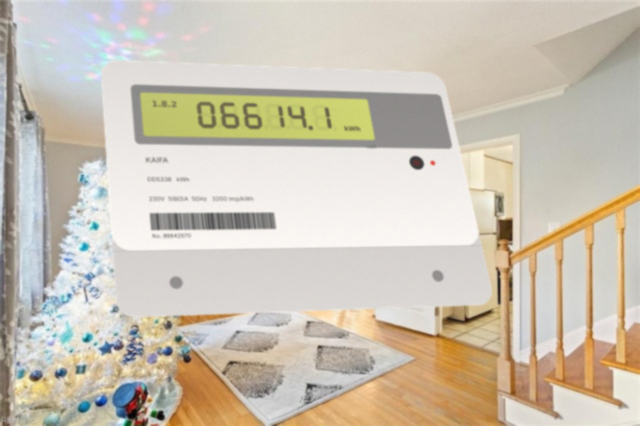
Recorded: 6614.1 kWh
